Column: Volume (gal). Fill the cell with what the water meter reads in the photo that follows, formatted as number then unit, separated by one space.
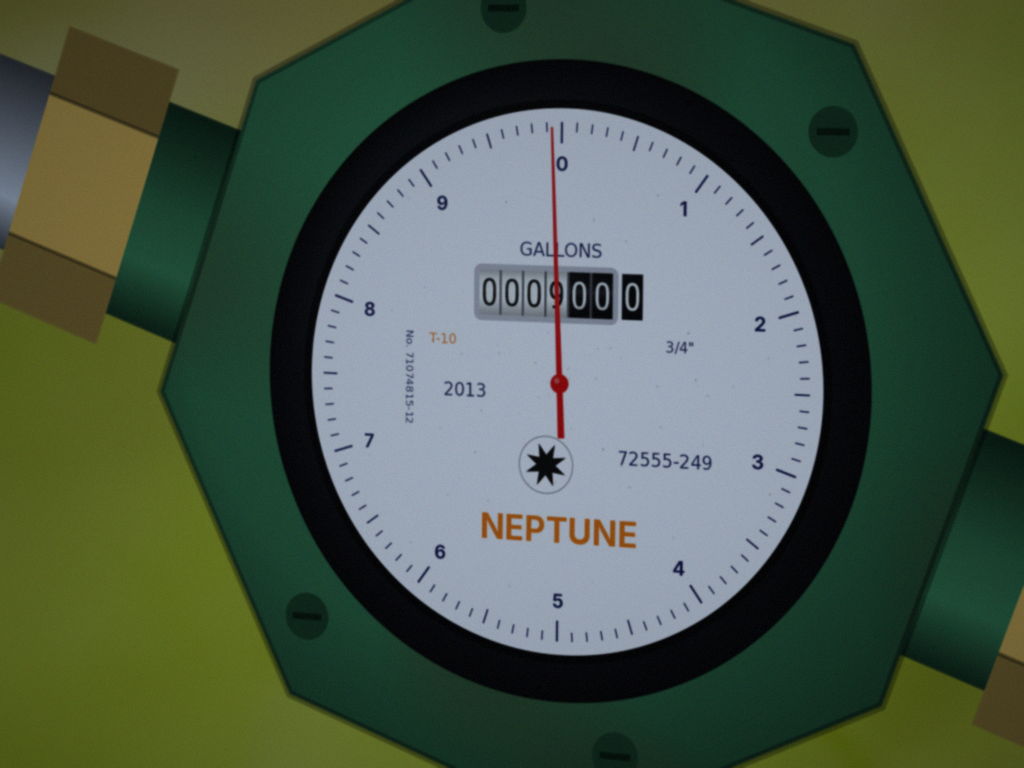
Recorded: 8999.9 gal
